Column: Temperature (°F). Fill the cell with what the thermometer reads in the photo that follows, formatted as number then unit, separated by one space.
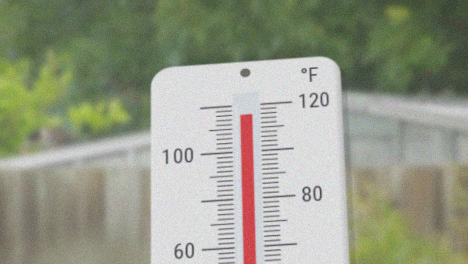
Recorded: 116 °F
